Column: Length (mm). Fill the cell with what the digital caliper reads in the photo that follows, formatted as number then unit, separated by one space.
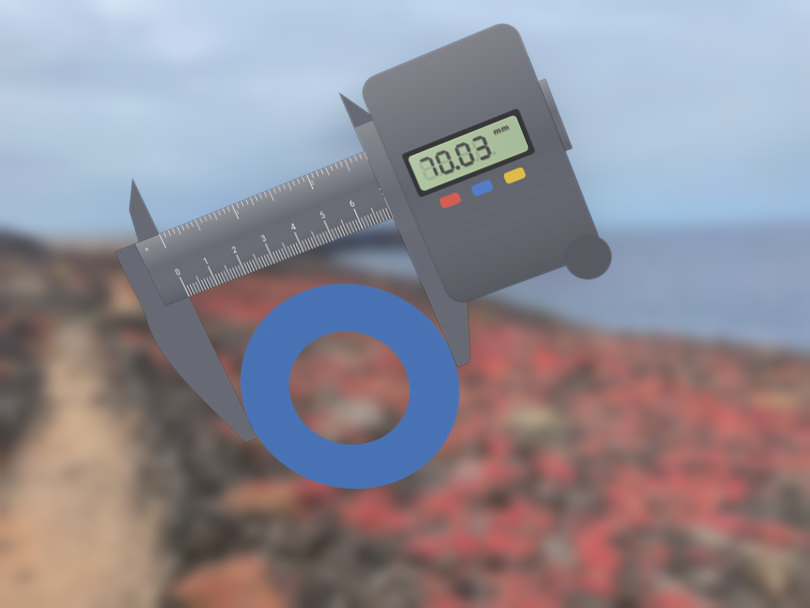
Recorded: 70.03 mm
